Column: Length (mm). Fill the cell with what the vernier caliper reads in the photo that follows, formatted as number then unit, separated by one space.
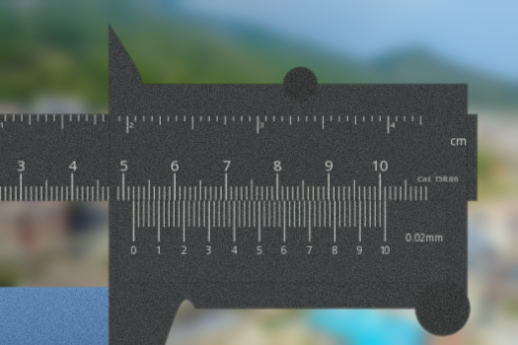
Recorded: 52.0 mm
